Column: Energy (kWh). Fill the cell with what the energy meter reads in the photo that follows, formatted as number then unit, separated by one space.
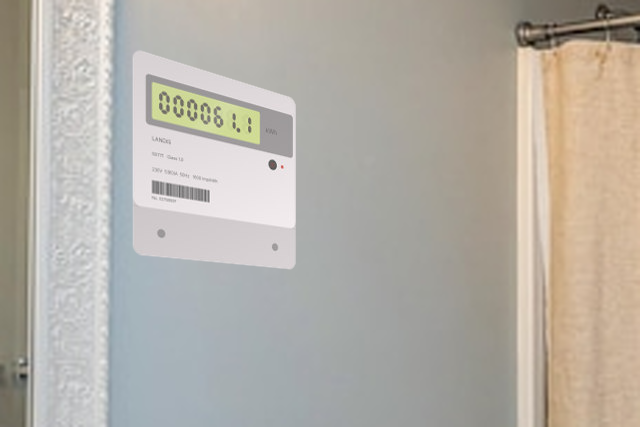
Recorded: 61.1 kWh
